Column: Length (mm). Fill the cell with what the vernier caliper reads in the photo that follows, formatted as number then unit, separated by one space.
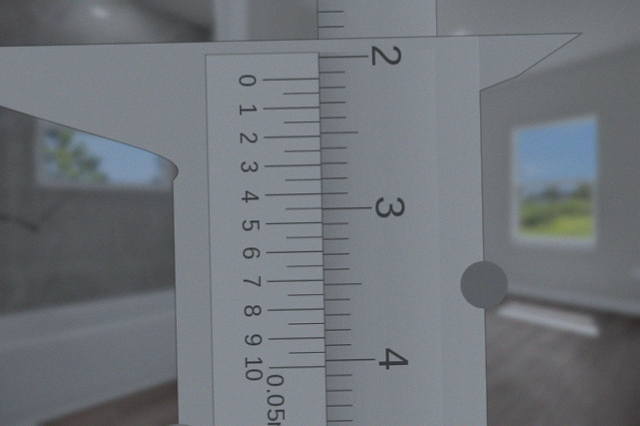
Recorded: 21.4 mm
